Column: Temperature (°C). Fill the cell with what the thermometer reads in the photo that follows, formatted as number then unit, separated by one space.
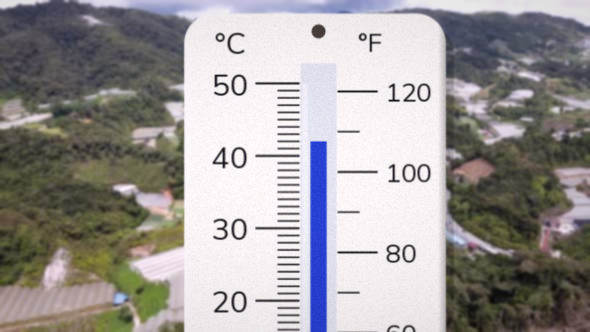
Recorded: 42 °C
